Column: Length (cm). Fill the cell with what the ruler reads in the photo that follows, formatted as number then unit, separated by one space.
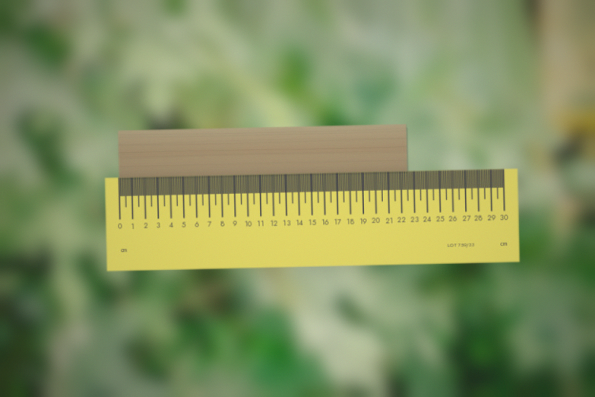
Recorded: 22.5 cm
